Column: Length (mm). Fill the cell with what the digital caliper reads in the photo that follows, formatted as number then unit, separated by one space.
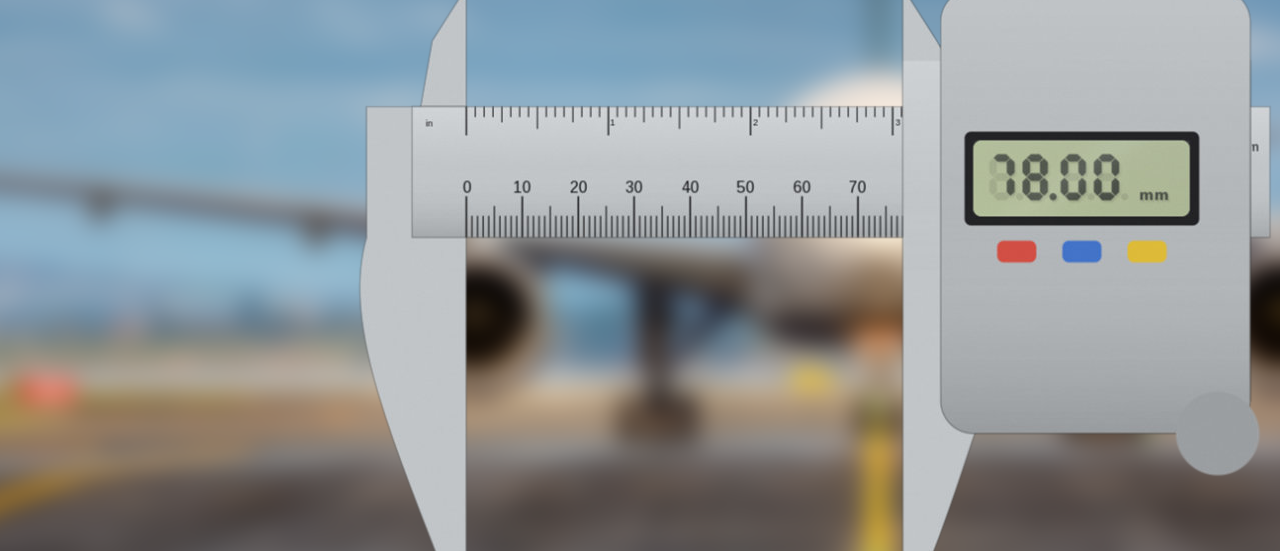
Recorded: 78.00 mm
